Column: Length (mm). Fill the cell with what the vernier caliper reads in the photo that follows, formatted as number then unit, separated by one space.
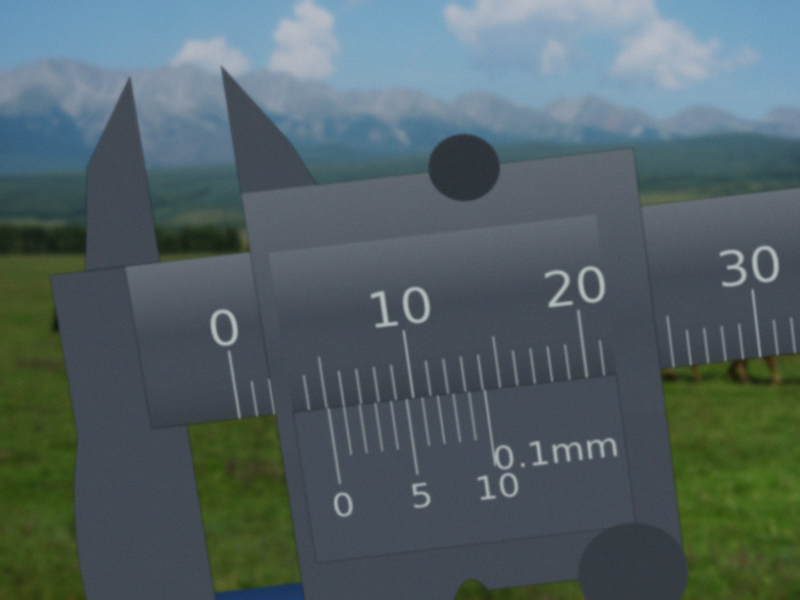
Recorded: 5.1 mm
